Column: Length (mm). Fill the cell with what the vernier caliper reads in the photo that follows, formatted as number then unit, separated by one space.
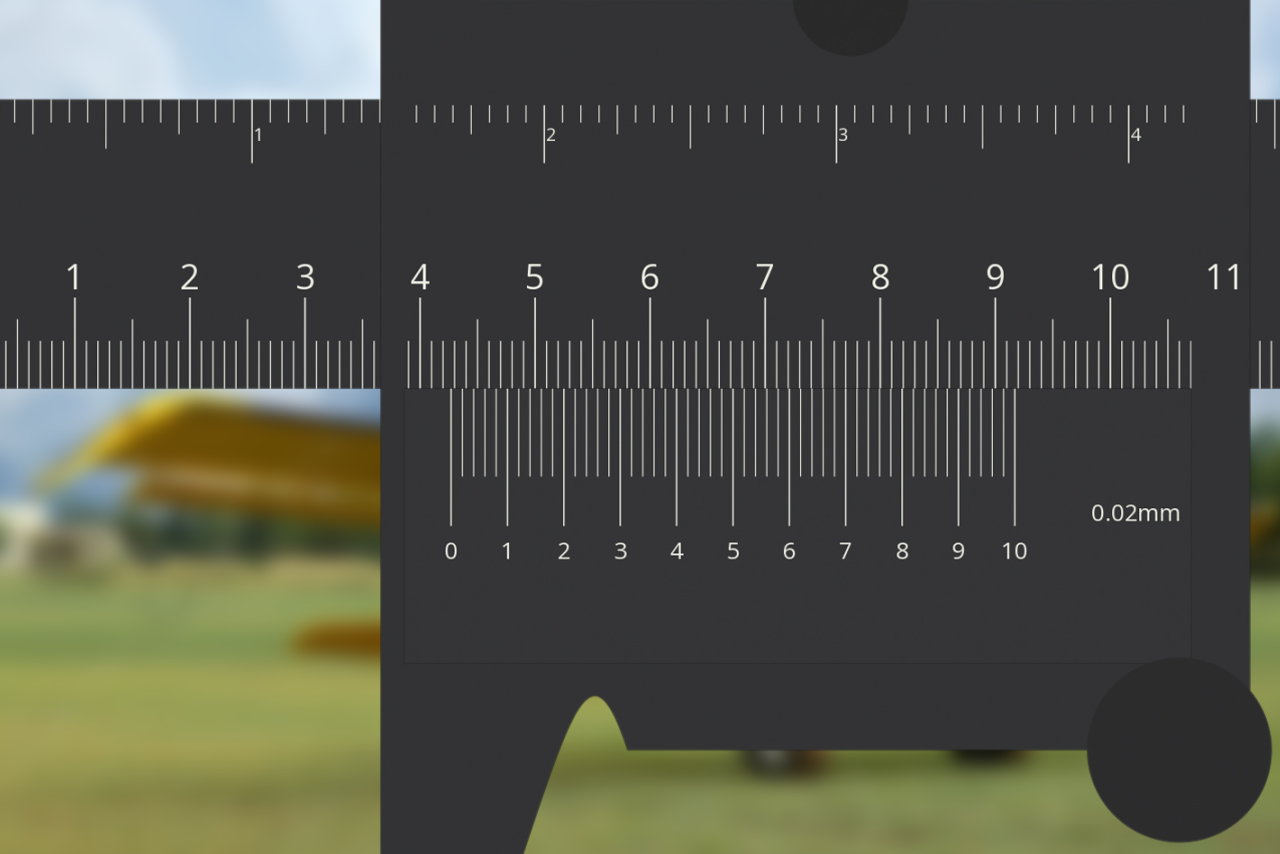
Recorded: 42.7 mm
